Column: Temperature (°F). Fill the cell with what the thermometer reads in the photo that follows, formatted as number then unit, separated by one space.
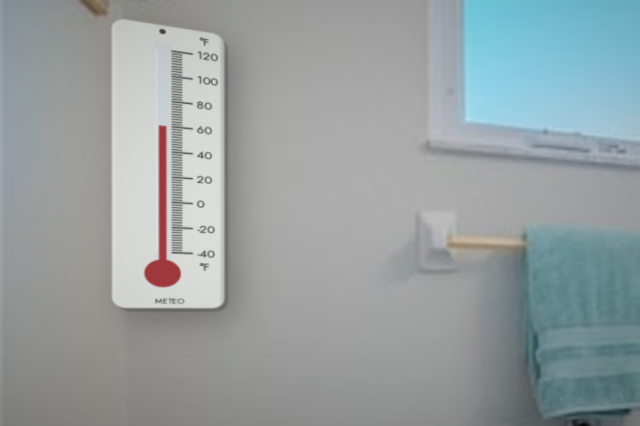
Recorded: 60 °F
